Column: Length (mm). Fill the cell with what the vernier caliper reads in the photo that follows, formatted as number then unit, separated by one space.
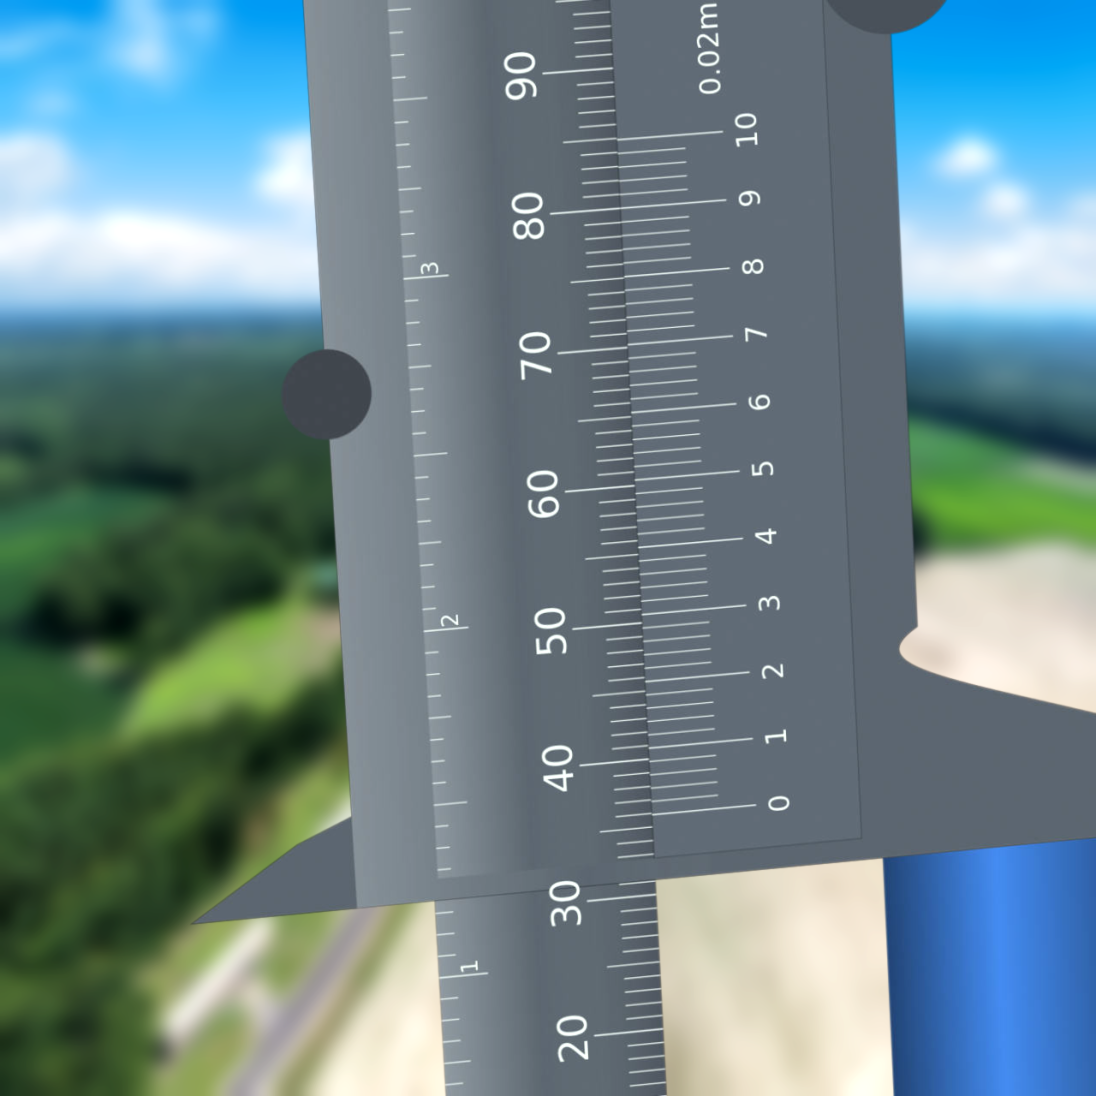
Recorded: 35.9 mm
